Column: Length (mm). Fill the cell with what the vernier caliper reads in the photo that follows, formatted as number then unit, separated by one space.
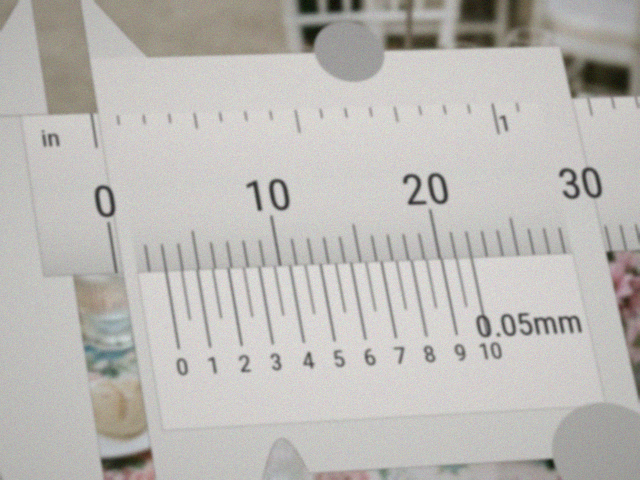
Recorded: 3.0 mm
